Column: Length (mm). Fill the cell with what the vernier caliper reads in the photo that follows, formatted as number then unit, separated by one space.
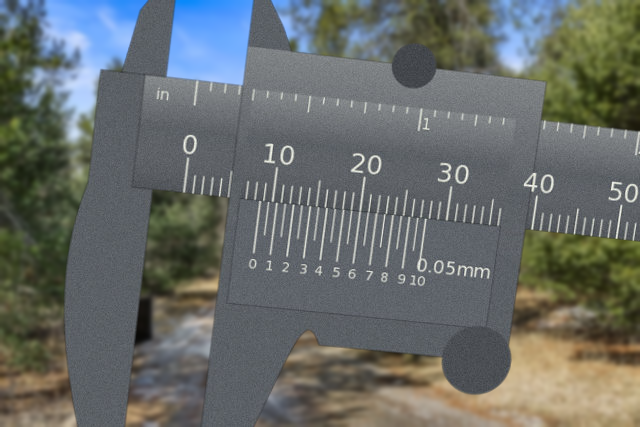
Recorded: 8.6 mm
